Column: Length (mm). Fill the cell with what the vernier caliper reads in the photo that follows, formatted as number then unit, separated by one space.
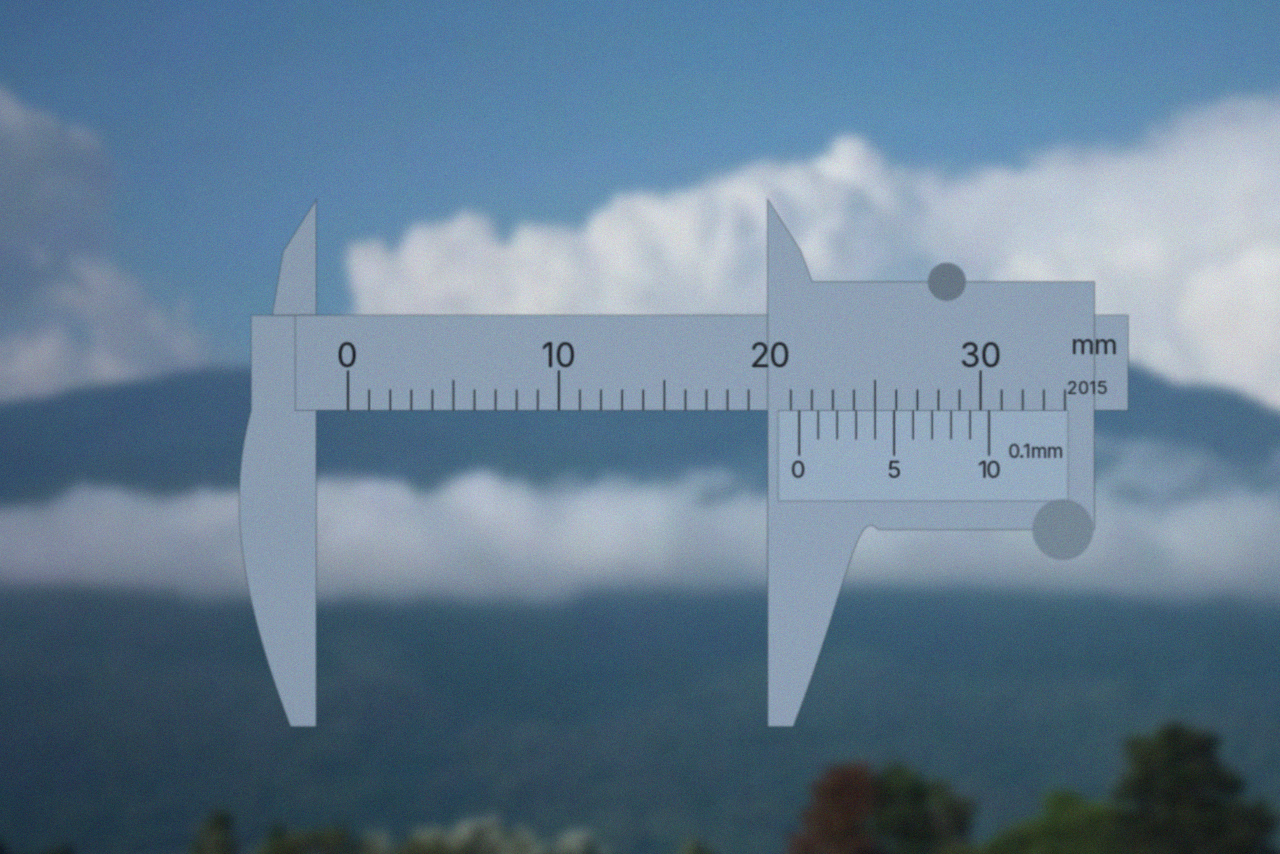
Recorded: 21.4 mm
